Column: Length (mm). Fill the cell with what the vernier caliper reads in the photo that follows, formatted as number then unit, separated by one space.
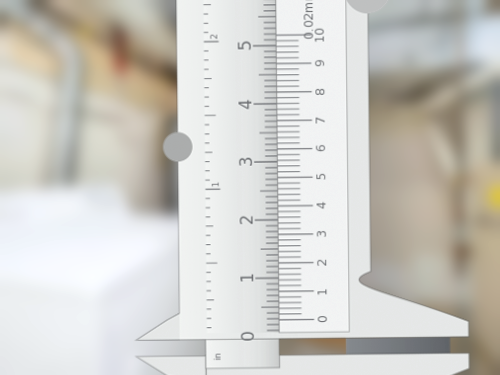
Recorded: 2.8 mm
